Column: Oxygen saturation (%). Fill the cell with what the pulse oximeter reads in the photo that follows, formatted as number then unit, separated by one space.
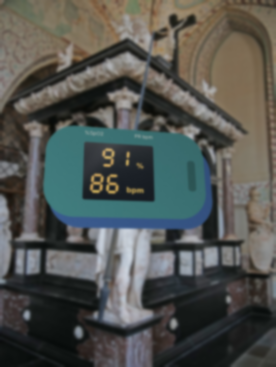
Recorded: 91 %
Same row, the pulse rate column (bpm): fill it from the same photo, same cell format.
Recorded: 86 bpm
